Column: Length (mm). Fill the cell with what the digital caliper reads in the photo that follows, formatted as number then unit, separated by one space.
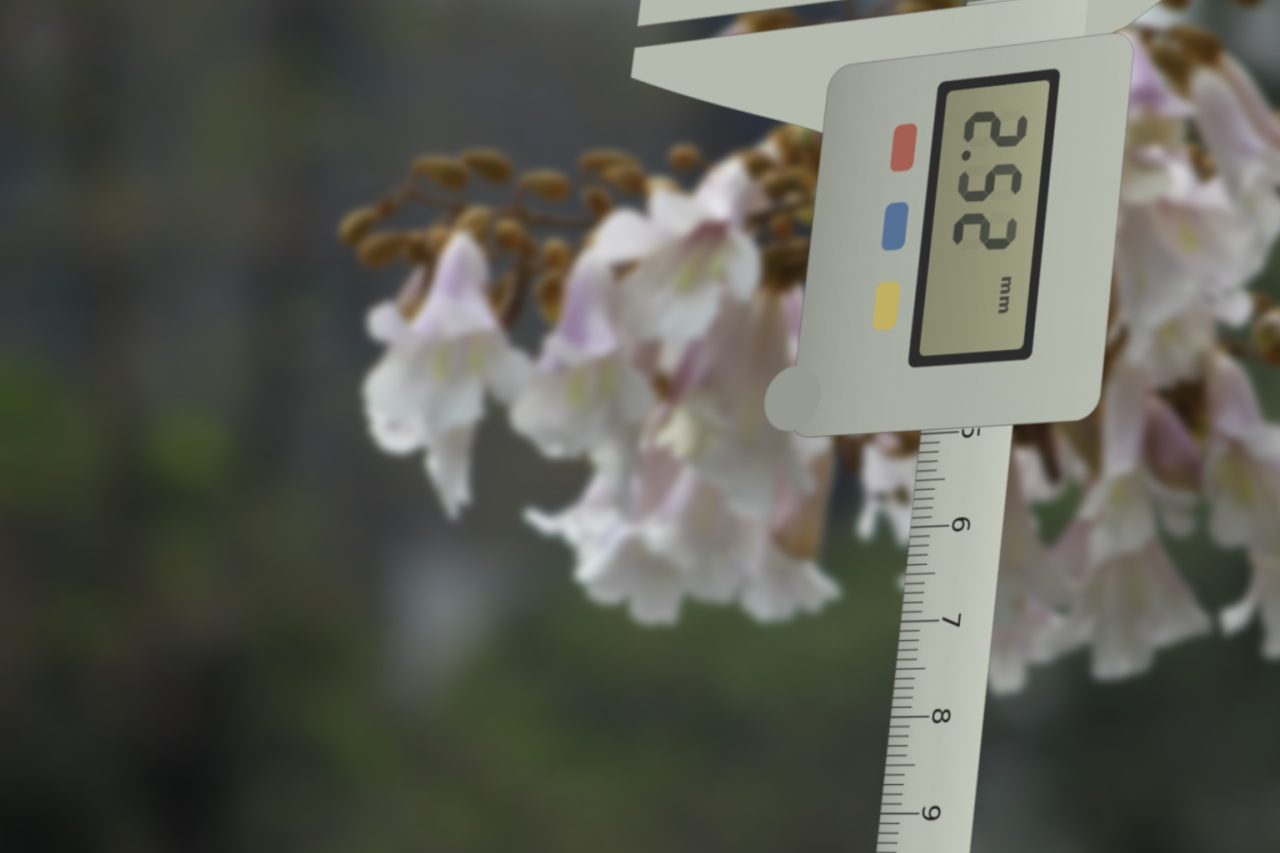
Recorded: 2.52 mm
